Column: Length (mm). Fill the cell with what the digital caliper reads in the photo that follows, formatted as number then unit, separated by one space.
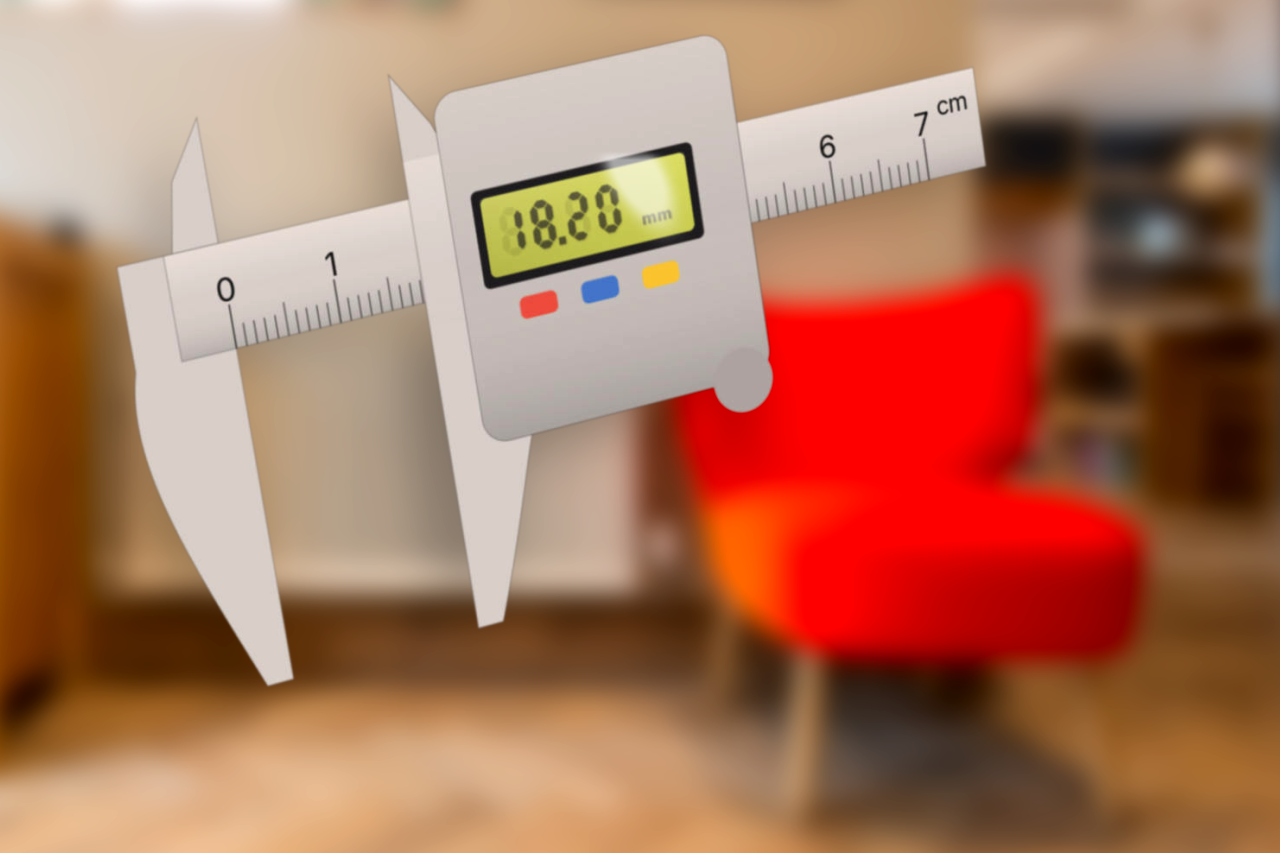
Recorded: 18.20 mm
